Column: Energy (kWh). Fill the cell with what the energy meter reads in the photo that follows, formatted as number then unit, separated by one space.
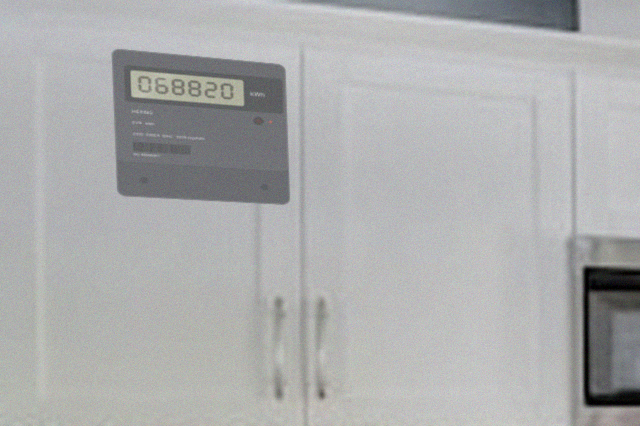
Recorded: 68820 kWh
